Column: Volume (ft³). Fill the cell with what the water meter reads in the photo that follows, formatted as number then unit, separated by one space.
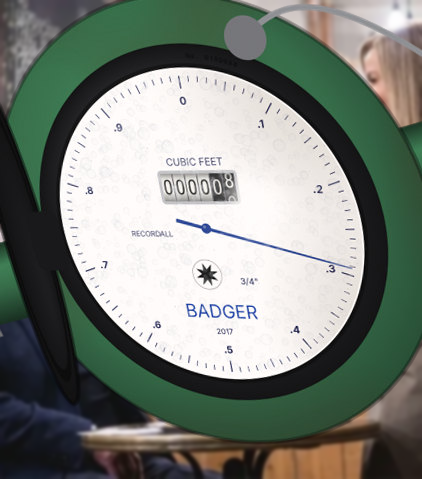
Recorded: 8.29 ft³
